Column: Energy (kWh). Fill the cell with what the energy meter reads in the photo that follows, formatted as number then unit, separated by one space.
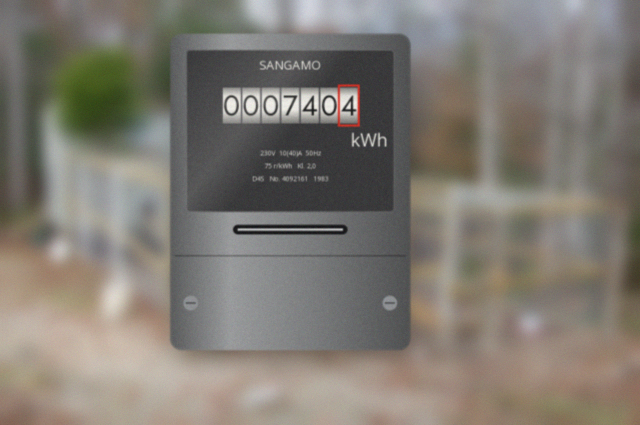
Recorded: 740.4 kWh
